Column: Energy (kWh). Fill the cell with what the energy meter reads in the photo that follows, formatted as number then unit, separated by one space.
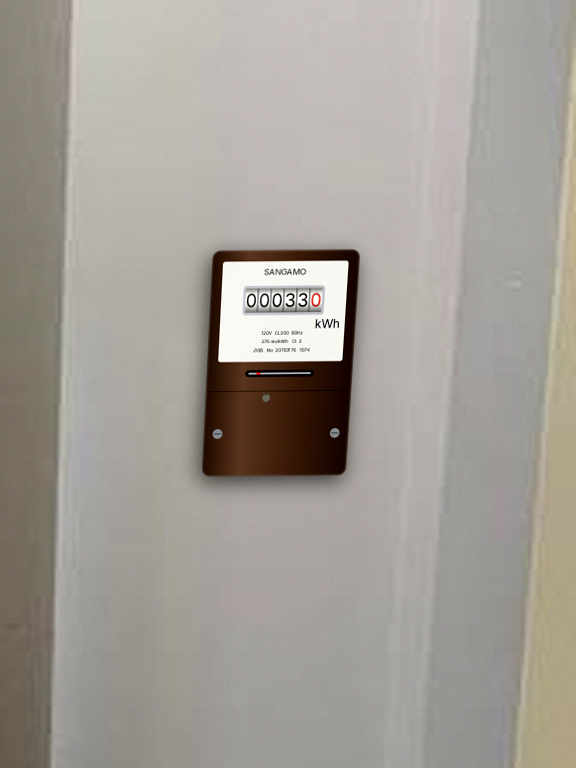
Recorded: 33.0 kWh
